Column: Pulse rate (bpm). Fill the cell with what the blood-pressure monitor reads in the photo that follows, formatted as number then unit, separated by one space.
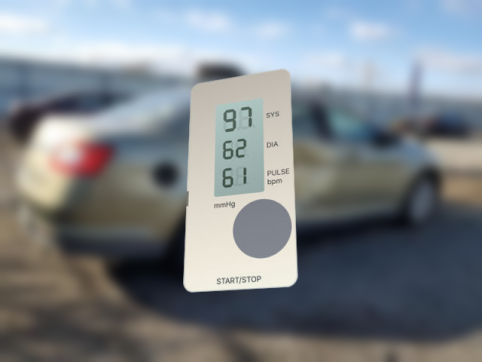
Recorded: 61 bpm
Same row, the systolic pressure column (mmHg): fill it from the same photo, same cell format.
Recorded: 97 mmHg
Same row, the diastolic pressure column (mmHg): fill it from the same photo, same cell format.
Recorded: 62 mmHg
